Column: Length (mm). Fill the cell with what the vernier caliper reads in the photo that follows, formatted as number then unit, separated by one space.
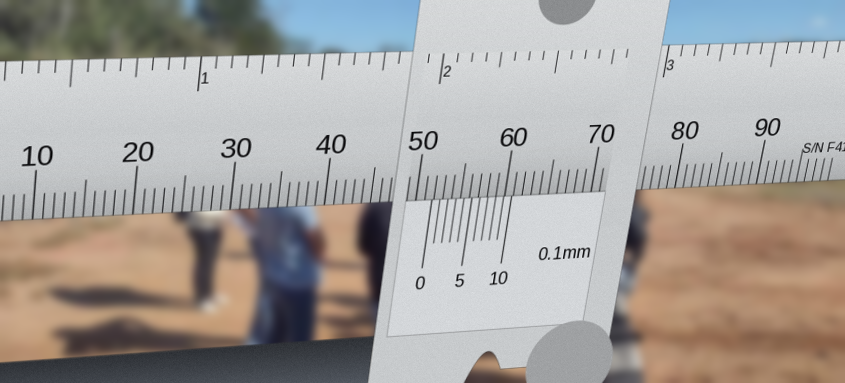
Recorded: 51.8 mm
